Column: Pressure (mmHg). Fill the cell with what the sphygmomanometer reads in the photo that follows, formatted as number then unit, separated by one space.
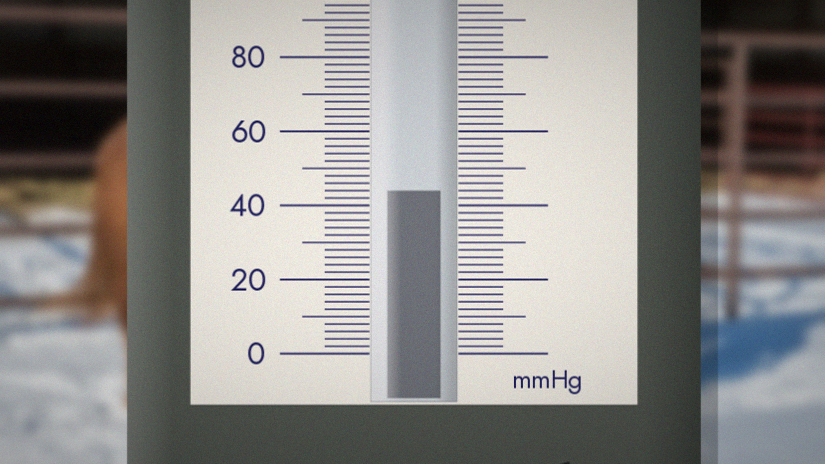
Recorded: 44 mmHg
